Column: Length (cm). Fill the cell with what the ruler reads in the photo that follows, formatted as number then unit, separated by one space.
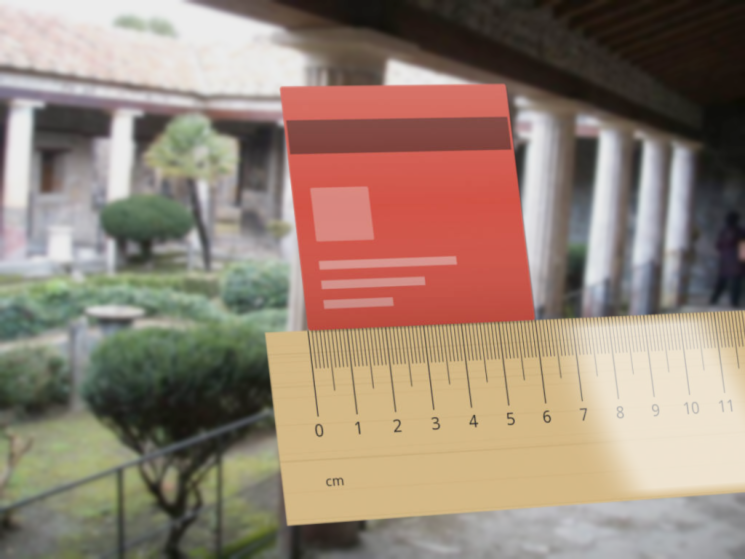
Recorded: 6 cm
